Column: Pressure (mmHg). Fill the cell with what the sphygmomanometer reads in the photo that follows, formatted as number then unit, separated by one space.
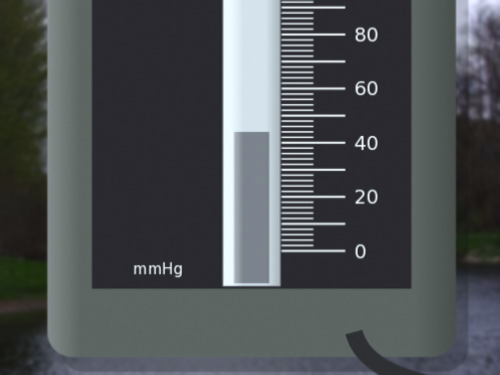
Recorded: 44 mmHg
